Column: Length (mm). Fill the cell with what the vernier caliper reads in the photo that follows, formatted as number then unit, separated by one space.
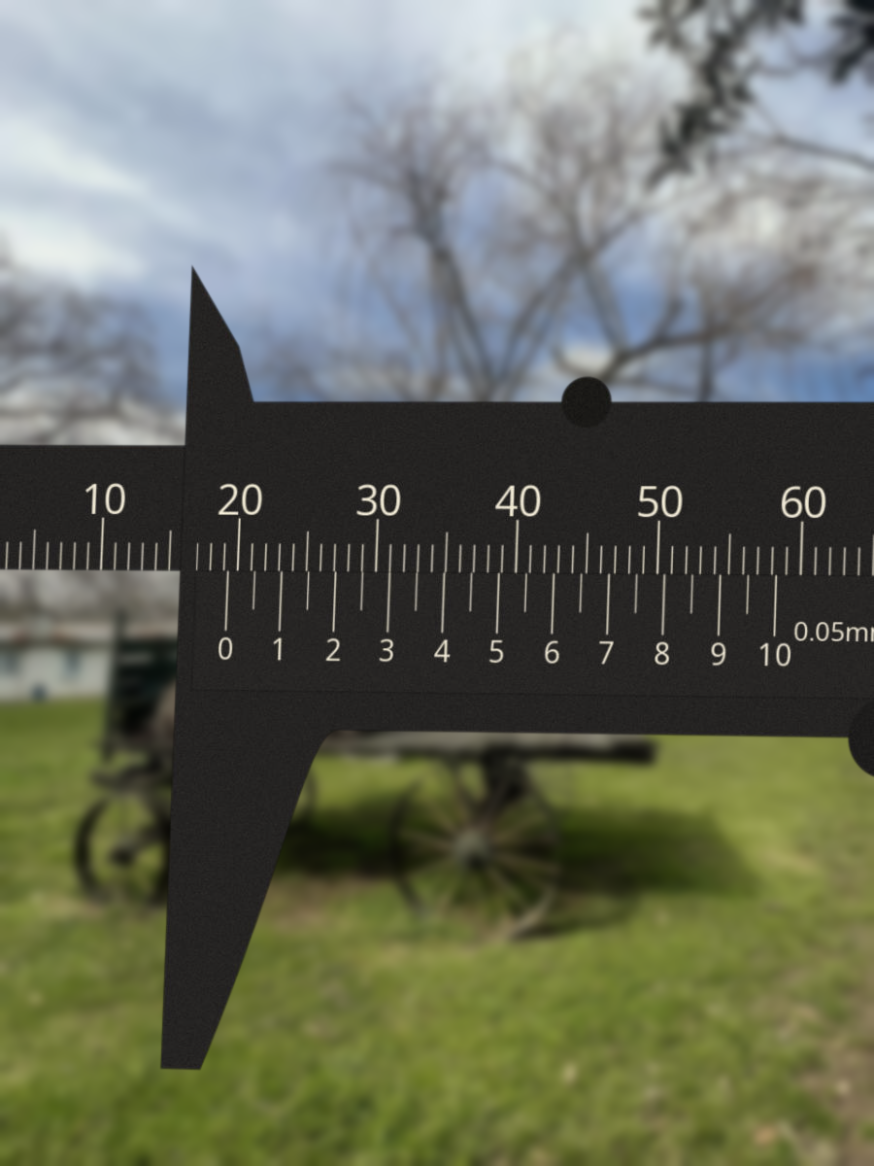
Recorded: 19.3 mm
